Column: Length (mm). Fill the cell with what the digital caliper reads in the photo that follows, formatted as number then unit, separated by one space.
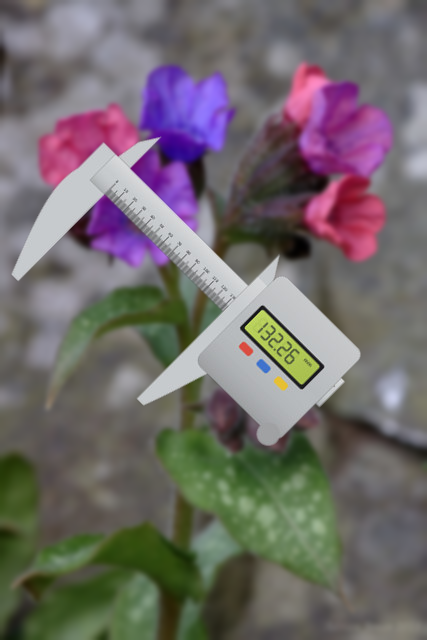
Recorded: 132.26 mm
